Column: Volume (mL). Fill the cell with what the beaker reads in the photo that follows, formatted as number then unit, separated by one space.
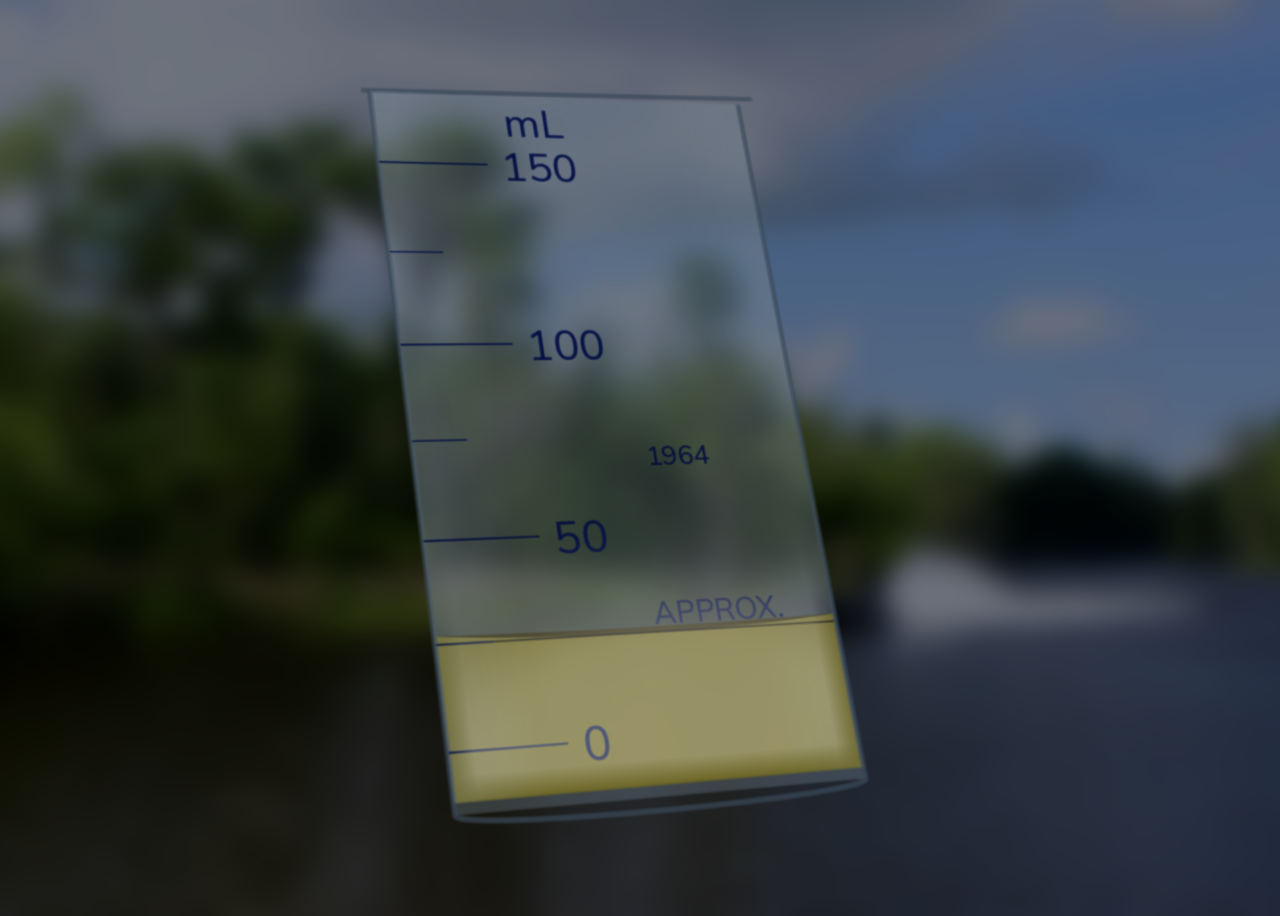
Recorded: 25 mL
